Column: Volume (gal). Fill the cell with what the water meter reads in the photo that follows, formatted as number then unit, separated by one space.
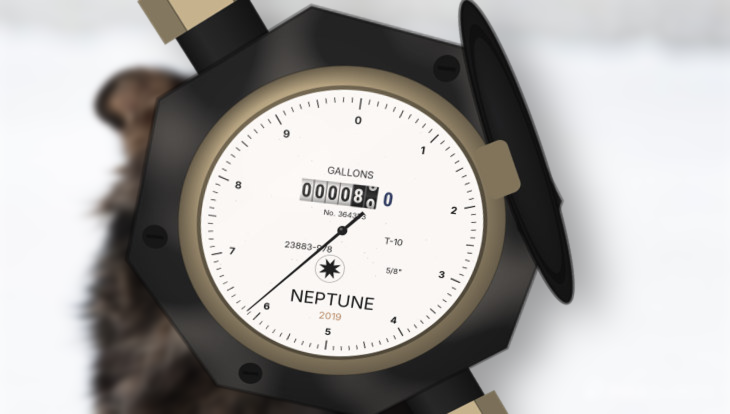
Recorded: 886.1 gal
